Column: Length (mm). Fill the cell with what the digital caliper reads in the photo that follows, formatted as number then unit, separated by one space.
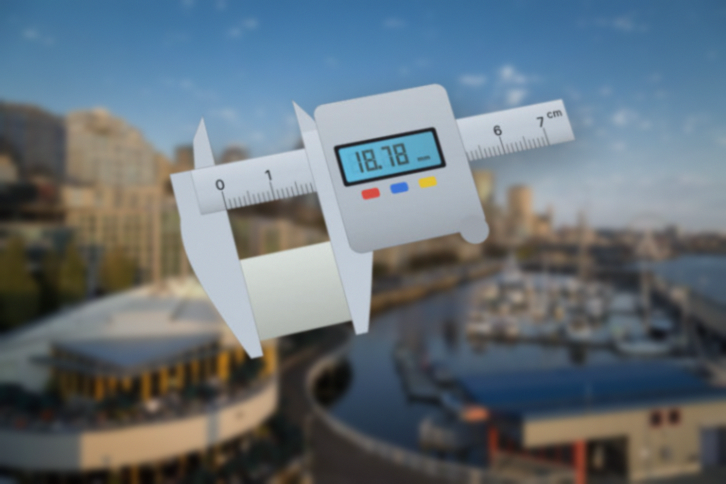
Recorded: 18.78 mm
